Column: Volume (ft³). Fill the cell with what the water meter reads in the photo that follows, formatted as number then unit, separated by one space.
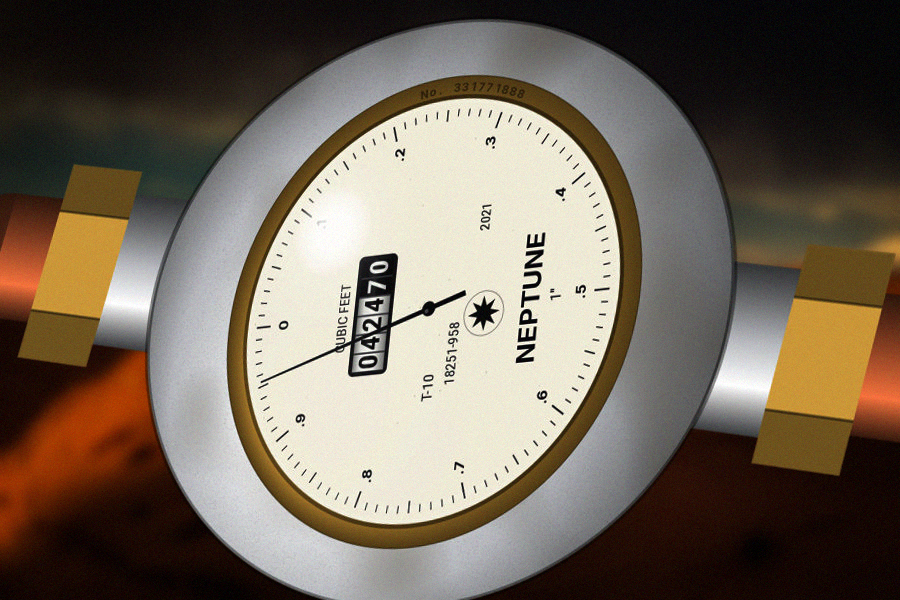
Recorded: 42469.95 ft³
